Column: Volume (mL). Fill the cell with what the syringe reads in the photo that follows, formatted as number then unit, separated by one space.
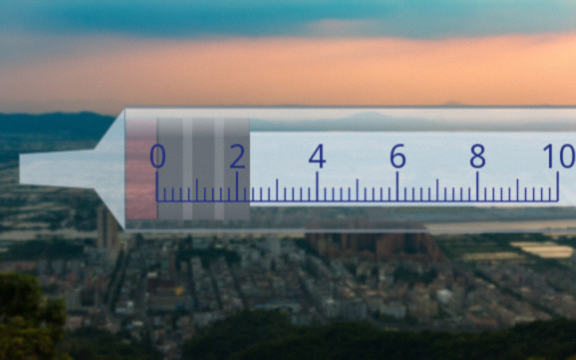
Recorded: 0 mL
